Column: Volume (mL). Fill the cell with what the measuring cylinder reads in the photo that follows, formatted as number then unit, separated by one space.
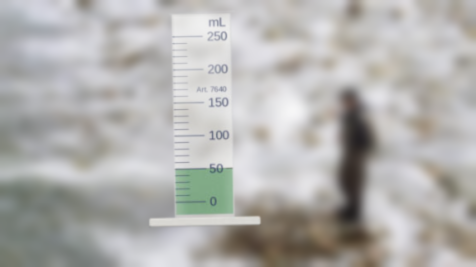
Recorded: 50 mL
